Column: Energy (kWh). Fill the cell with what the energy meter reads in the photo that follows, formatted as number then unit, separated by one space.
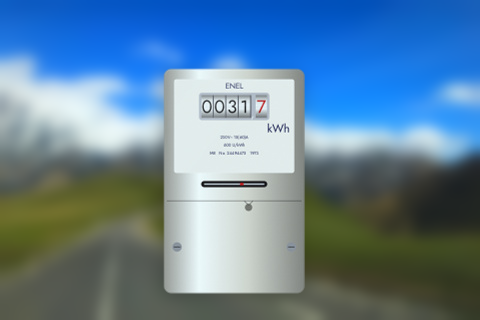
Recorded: 31.7 kWh
